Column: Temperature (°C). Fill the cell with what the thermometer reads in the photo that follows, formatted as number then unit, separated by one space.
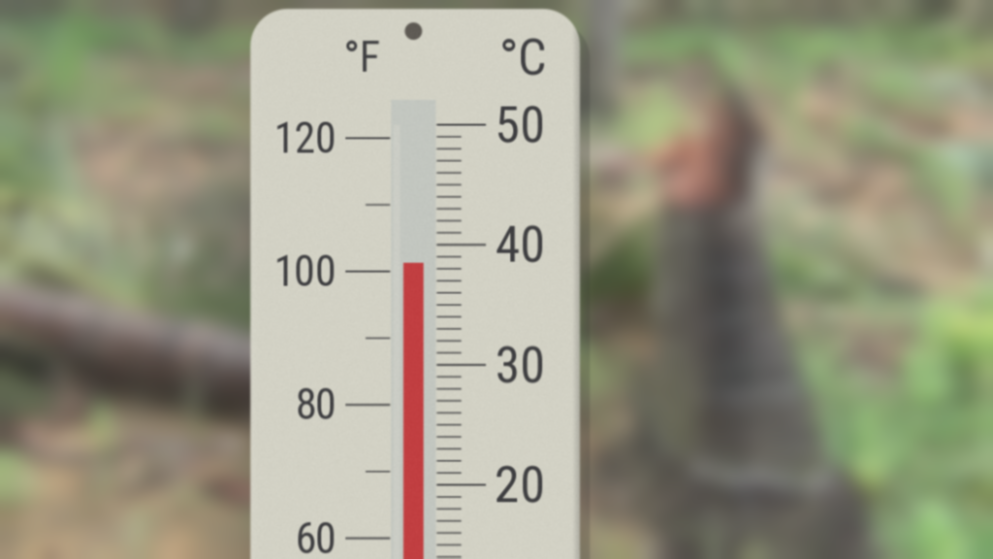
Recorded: 38.5 °C
